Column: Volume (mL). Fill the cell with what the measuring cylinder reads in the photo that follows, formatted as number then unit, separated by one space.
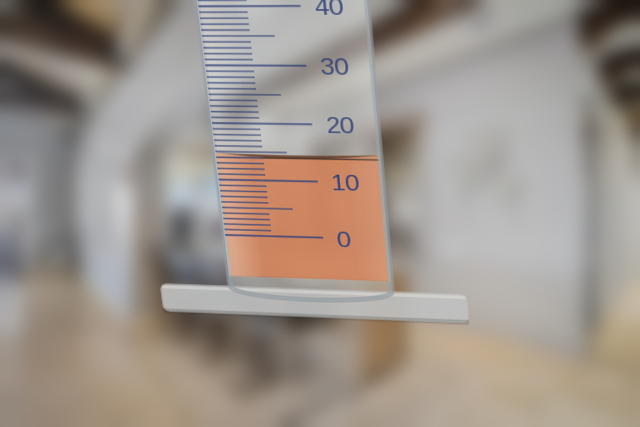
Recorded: 14 mL
